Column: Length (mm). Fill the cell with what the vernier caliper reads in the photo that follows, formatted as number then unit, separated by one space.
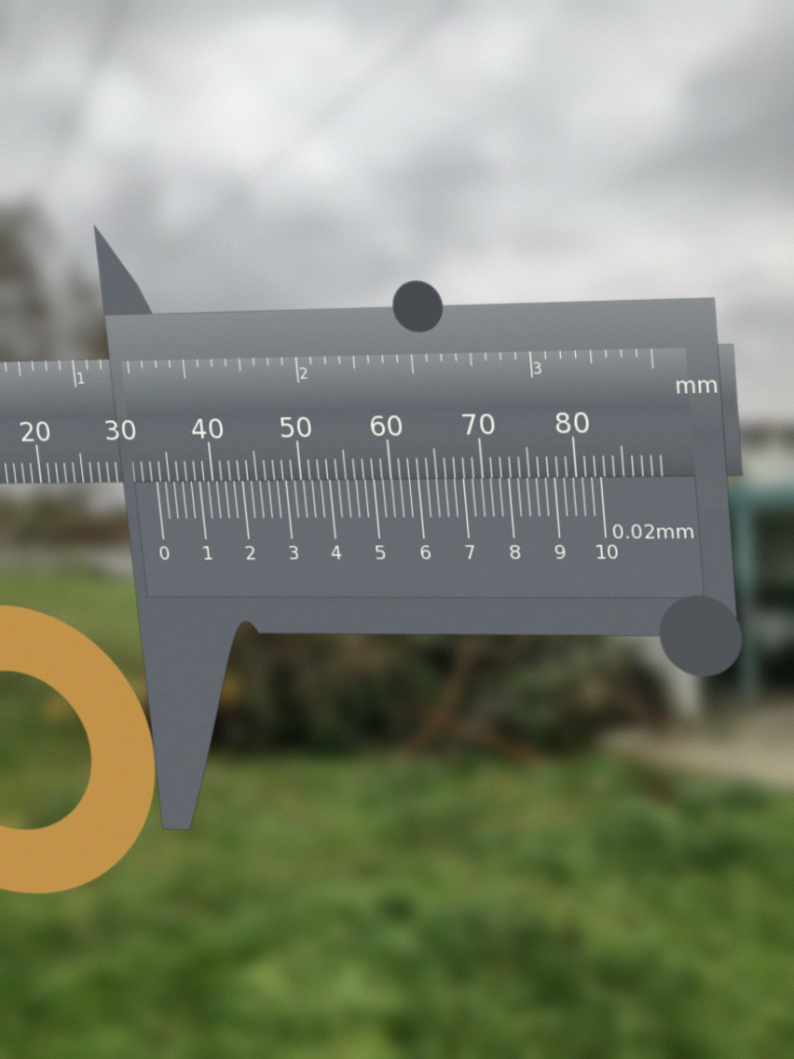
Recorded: 33.6 mm
